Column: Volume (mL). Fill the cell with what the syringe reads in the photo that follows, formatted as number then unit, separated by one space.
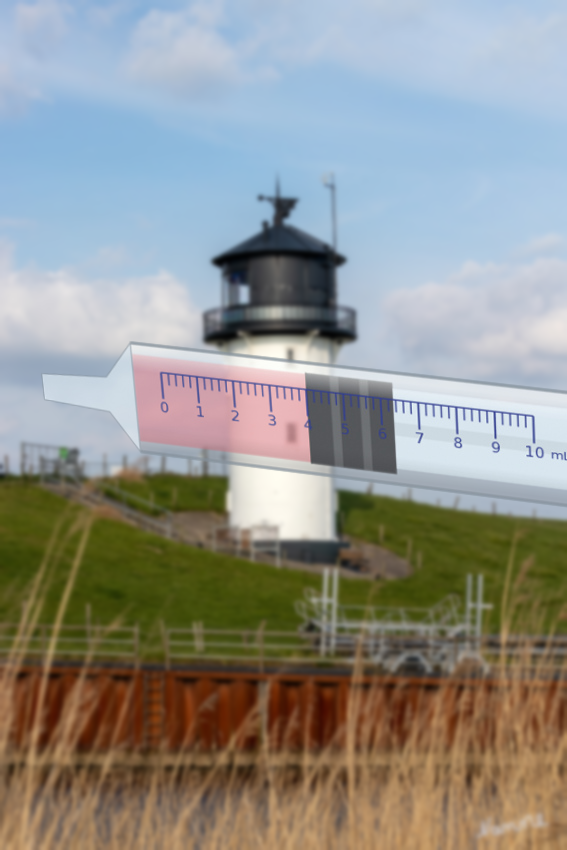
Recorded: 4 mL
